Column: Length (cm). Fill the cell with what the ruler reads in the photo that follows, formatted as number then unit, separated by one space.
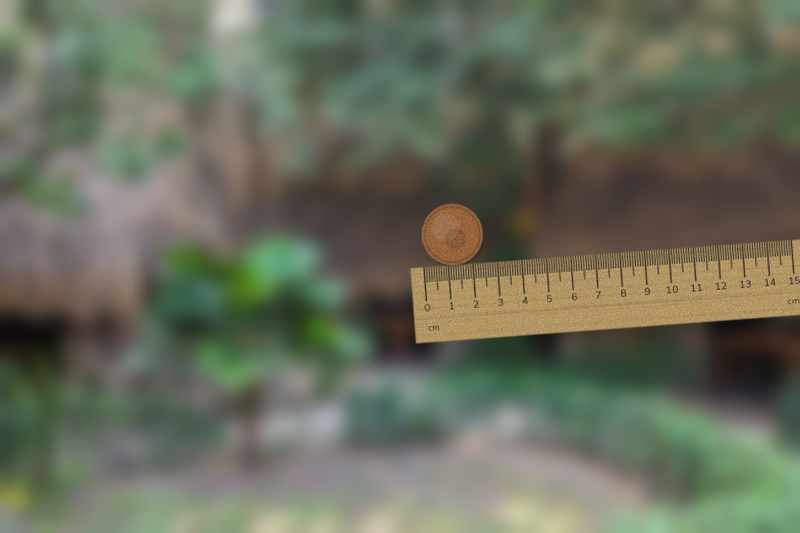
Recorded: 2.5 cm
